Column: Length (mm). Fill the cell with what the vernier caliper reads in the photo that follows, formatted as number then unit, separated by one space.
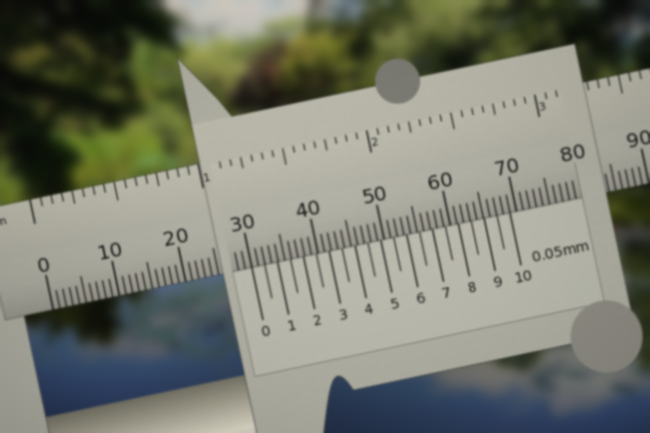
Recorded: 30.0 mm
